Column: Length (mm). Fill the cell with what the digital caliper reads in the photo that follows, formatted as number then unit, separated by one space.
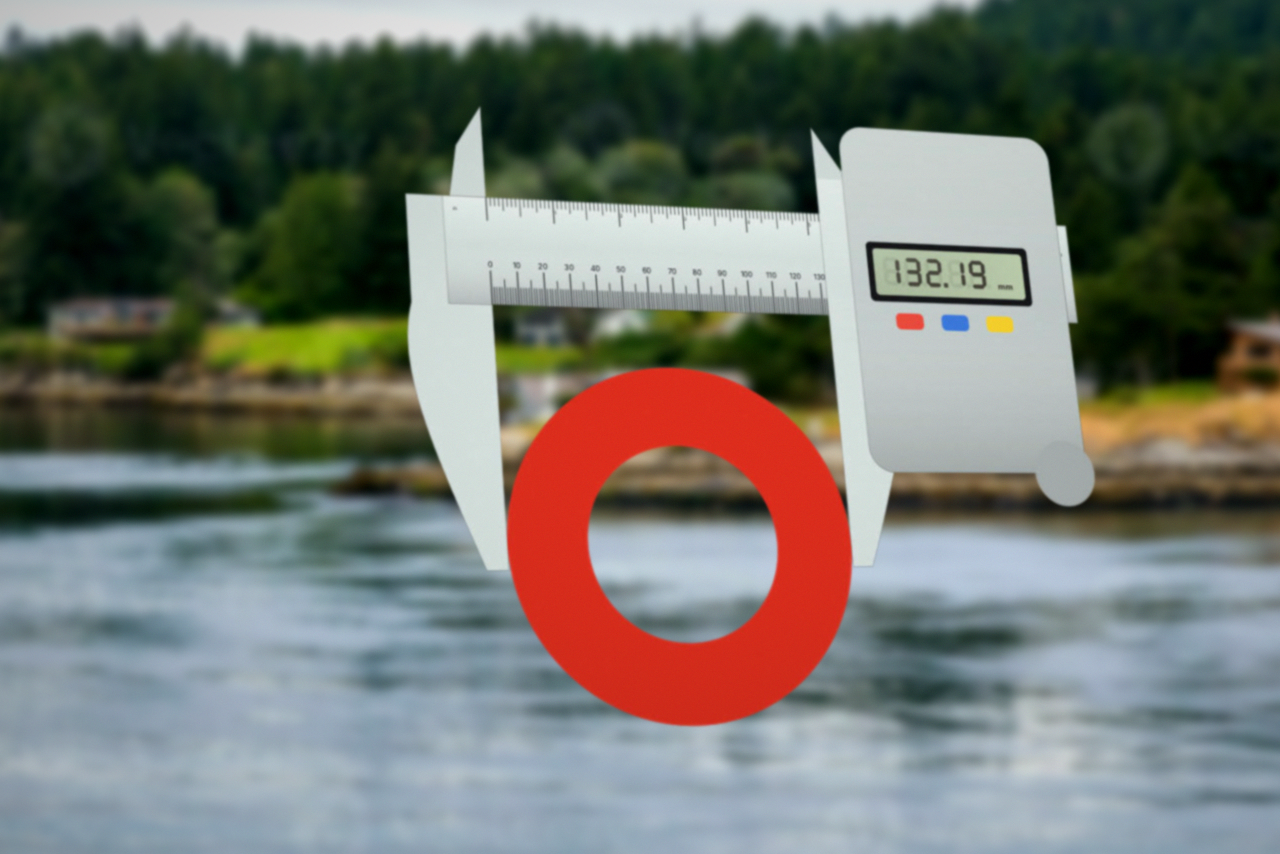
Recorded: 132.19 mm
